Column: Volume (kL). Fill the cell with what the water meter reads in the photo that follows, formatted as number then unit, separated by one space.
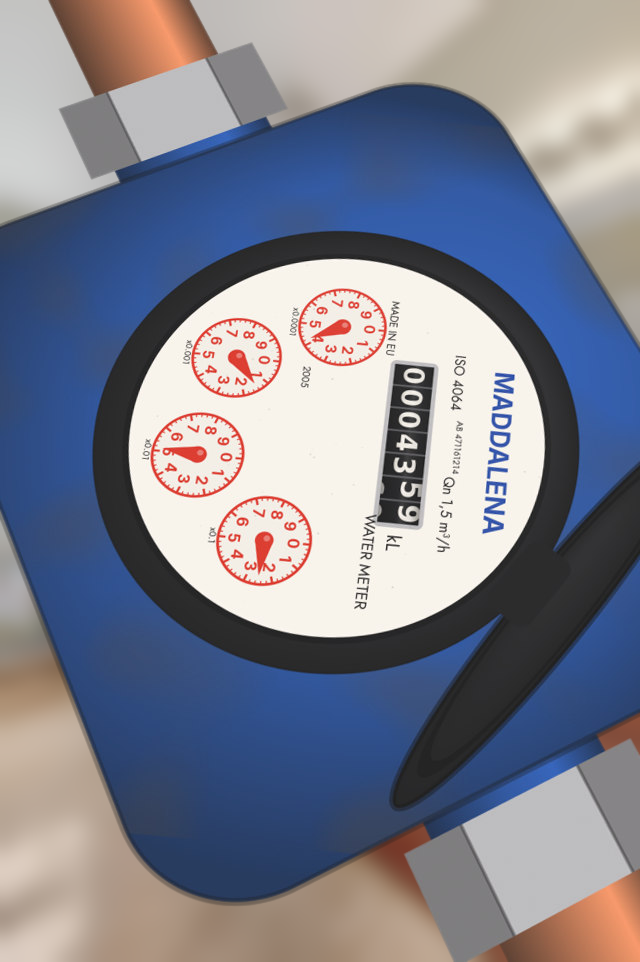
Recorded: 4359.2514 kL
